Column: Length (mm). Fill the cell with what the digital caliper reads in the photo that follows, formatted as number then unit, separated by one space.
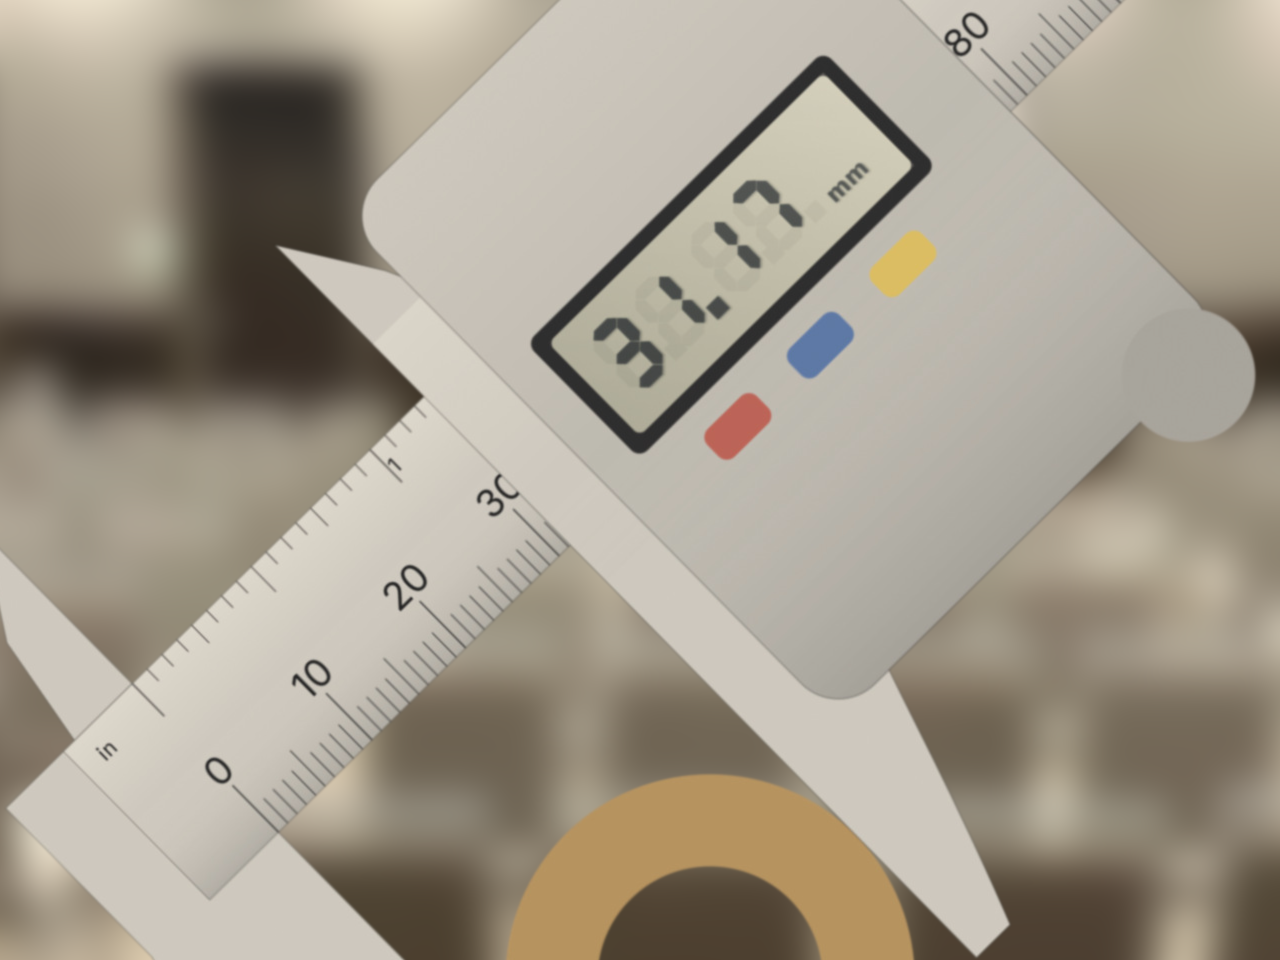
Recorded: 31.17 mm
